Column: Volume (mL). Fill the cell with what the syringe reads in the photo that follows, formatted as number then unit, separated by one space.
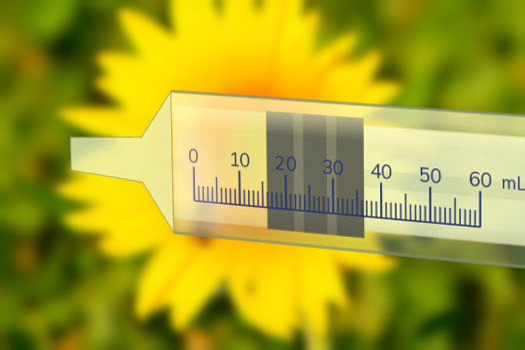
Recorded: 16 mL
